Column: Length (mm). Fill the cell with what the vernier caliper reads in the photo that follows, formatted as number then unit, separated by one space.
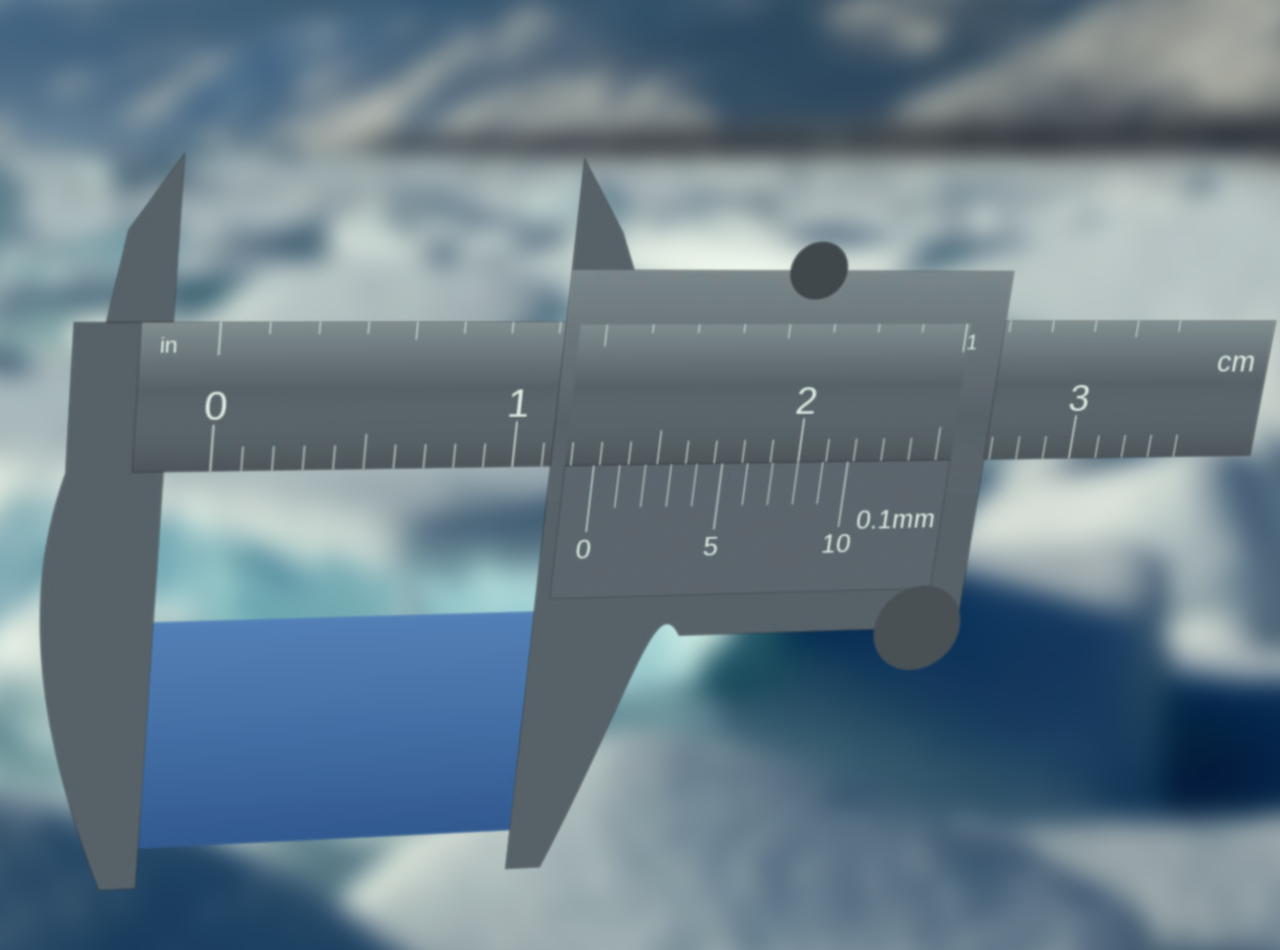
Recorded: 12.8 mm
